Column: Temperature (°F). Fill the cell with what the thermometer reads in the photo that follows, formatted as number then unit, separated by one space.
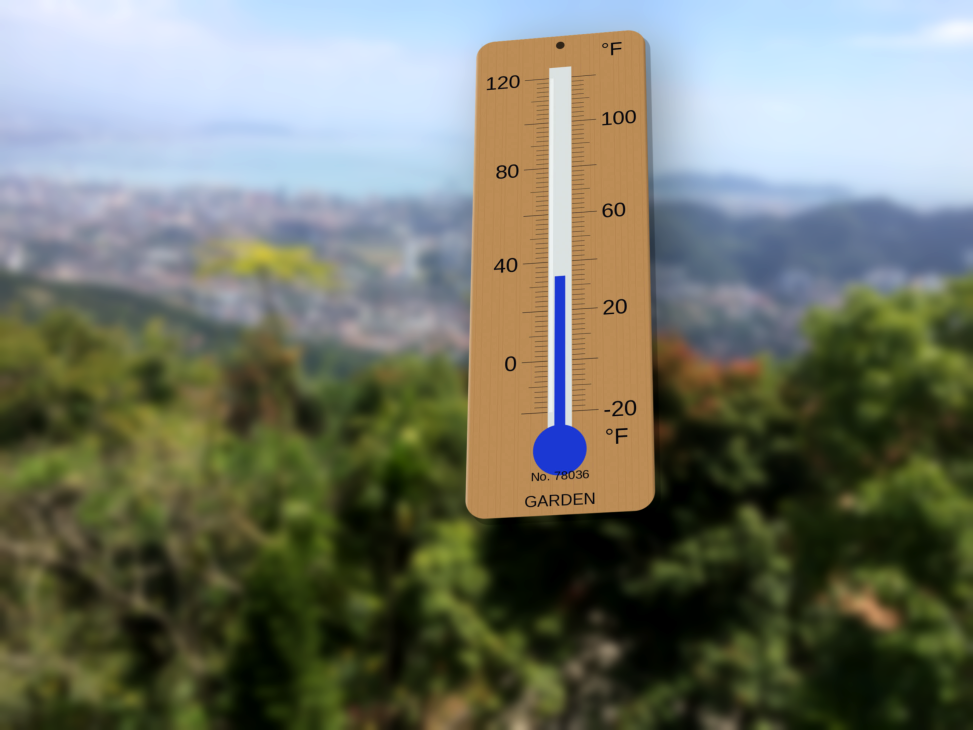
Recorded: 34 °F
